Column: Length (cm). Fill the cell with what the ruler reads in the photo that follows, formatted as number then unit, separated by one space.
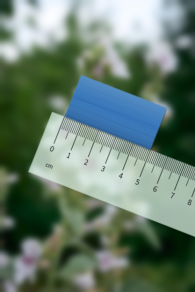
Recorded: 5 cm
